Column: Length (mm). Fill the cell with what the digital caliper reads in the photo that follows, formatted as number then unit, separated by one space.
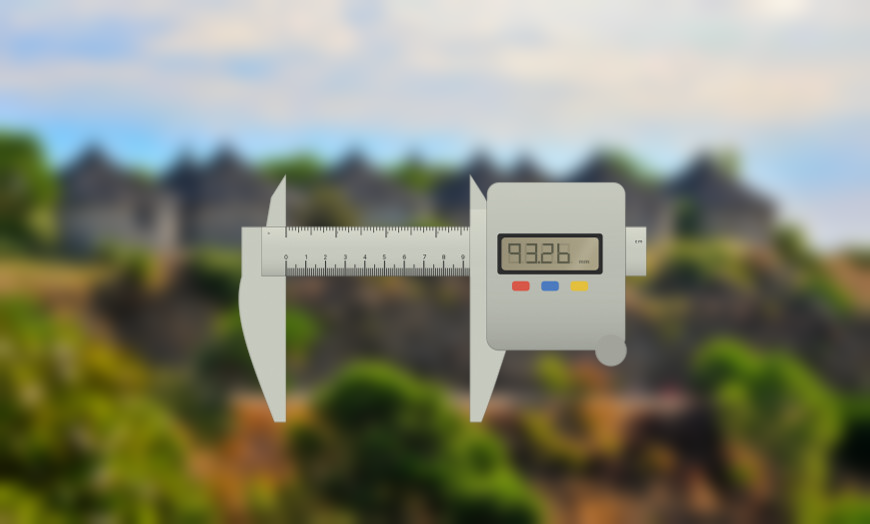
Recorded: 93.26 mm
